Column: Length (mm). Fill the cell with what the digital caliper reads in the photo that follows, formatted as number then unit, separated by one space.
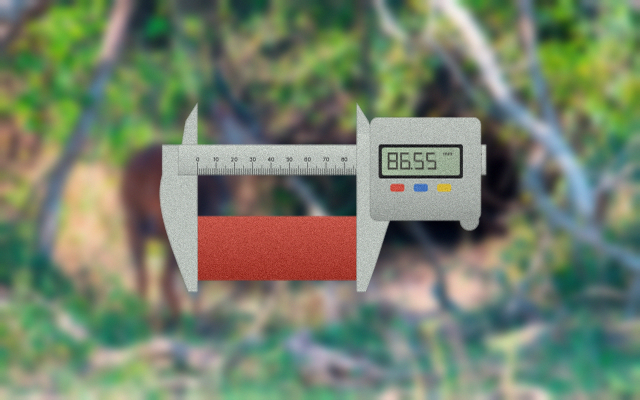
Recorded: 86.55 mm
